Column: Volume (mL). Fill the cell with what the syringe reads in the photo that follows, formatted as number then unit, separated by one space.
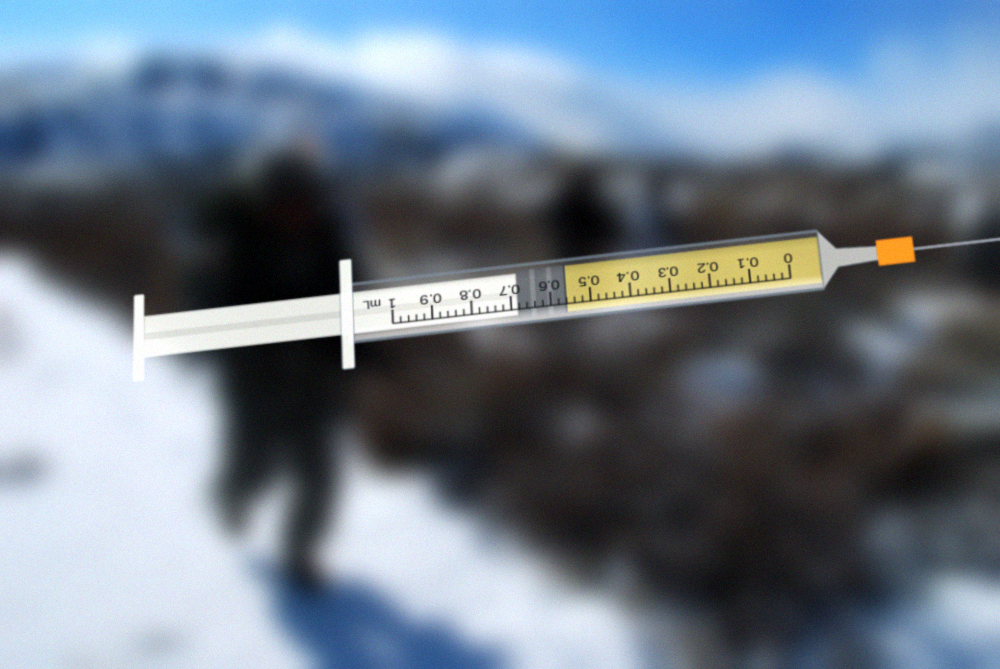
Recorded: 0.56 mL
